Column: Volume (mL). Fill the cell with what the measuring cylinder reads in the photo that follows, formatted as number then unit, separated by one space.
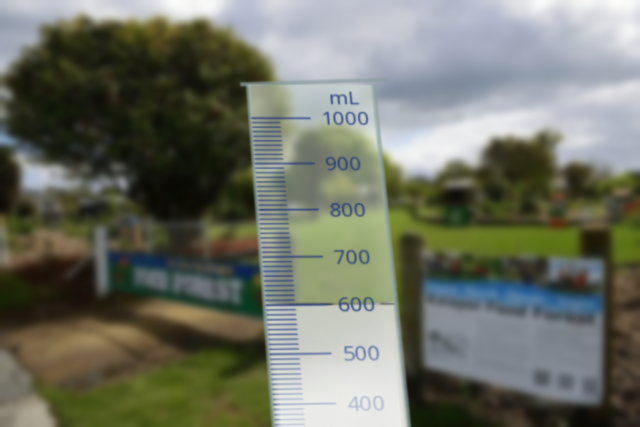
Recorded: 600 mL
